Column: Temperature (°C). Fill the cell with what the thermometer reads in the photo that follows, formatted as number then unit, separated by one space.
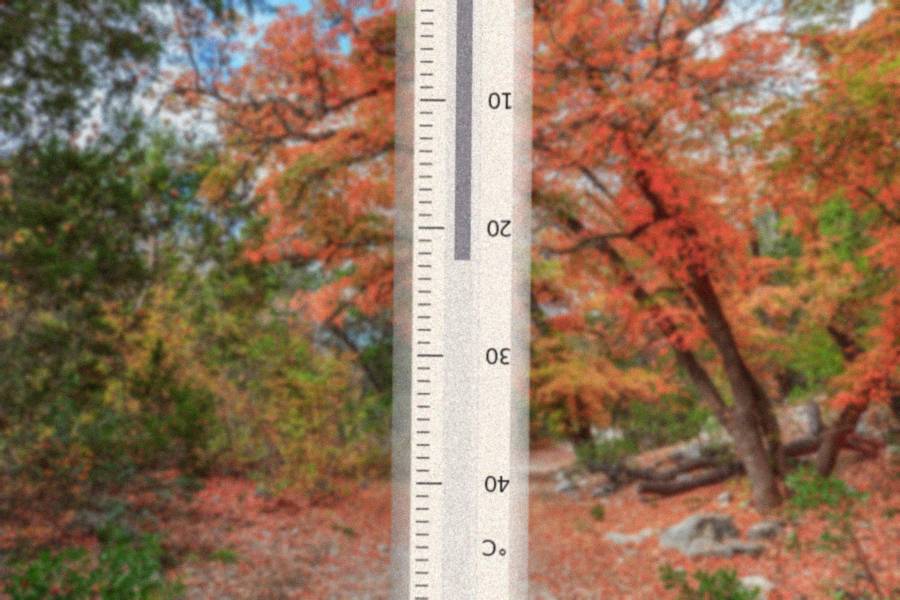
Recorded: 22.5 °C
